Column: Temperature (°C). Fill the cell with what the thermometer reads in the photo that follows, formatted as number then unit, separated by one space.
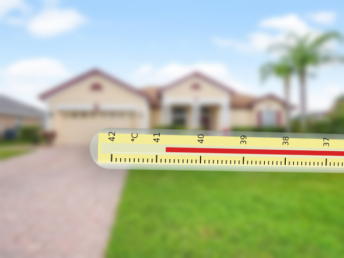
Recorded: 40.8 °C
